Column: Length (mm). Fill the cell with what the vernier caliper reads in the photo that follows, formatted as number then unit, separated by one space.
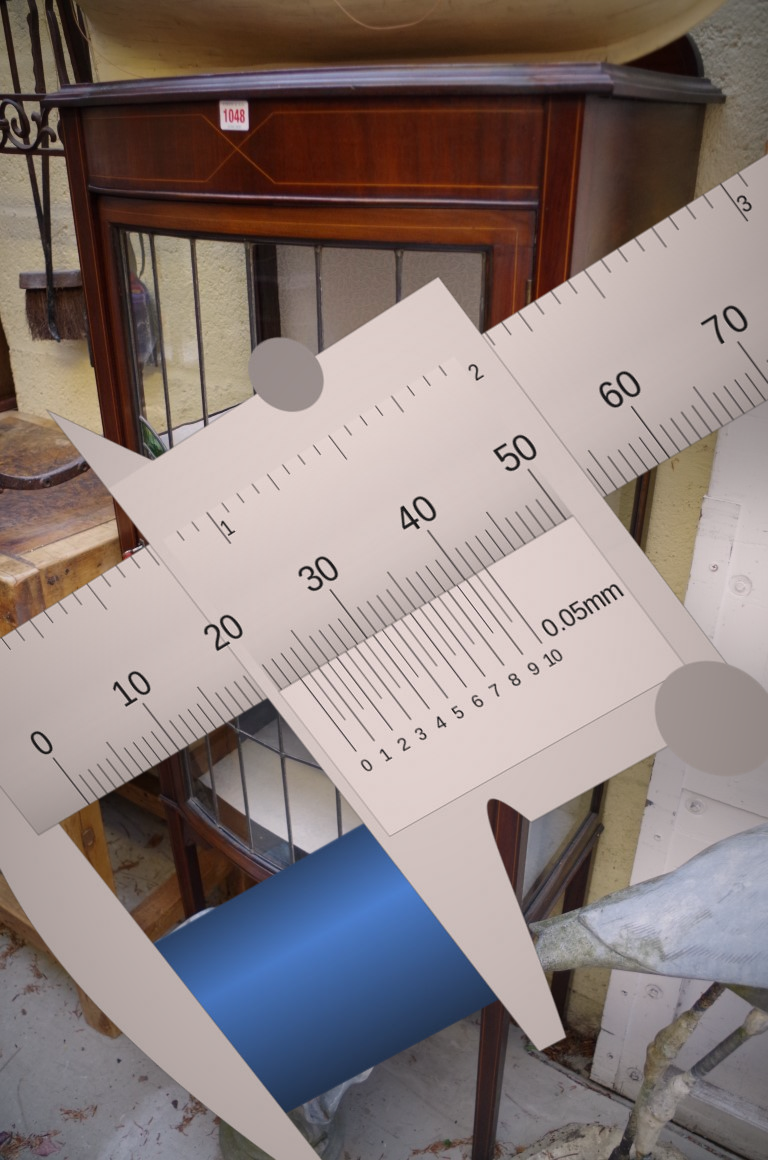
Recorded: 23.0 mm
